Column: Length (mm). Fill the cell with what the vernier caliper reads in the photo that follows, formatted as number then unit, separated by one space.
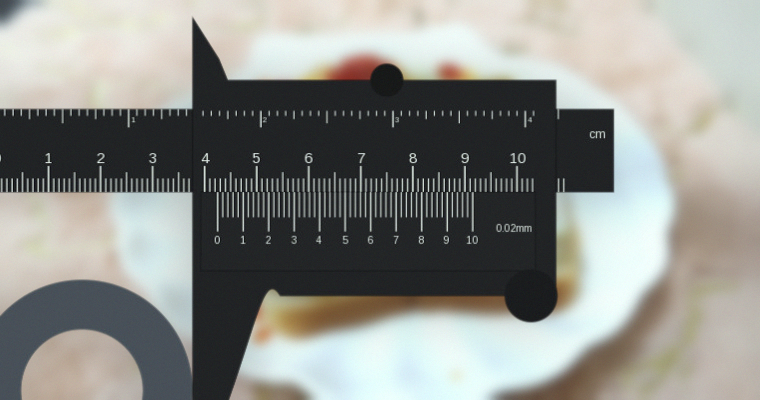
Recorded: 42.5 mm
